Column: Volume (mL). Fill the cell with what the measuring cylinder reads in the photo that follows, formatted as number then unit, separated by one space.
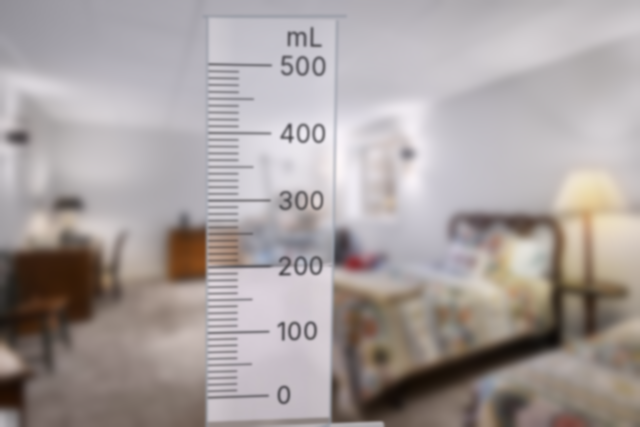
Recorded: 200 mL
